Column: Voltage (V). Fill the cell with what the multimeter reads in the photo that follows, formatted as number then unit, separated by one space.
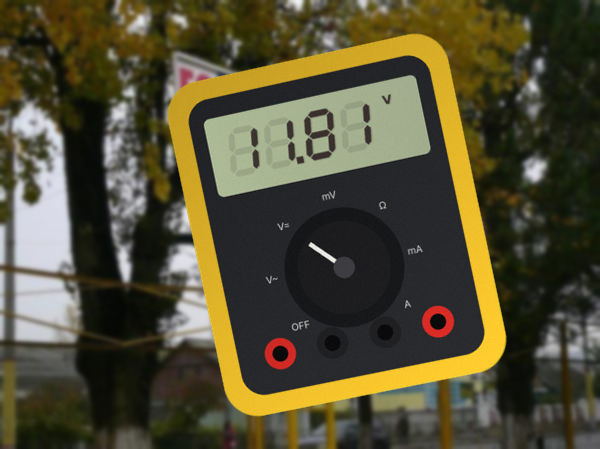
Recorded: 11.81 V
